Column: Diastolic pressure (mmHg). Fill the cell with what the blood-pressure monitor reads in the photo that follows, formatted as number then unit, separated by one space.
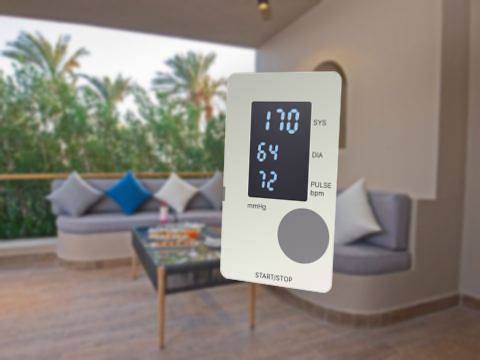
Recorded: 64 mmHg
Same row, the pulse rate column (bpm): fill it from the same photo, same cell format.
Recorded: 72 bpm
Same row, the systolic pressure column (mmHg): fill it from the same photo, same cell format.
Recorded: 170 mmHg
